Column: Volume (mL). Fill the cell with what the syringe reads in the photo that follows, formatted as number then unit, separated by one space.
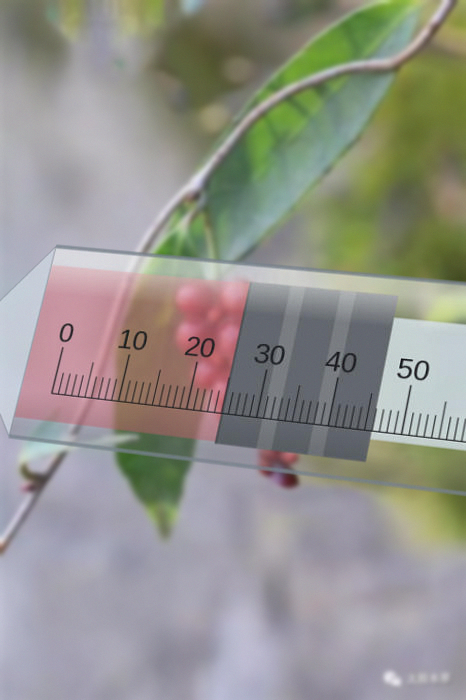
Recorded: 25 mL
